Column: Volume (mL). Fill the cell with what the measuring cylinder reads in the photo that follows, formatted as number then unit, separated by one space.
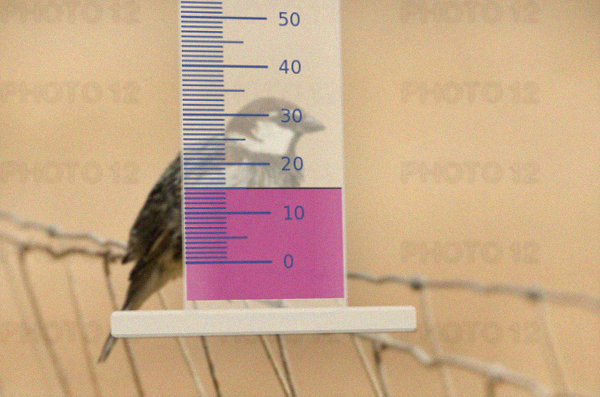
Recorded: 15 mL
